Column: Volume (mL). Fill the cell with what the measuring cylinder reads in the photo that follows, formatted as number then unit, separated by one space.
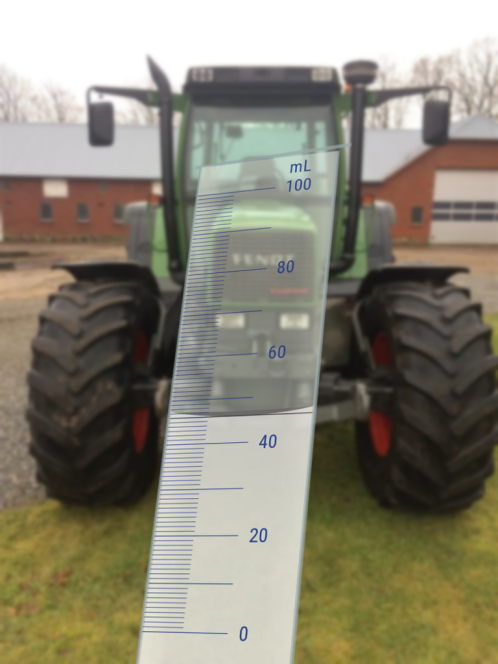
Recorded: 46 mL
